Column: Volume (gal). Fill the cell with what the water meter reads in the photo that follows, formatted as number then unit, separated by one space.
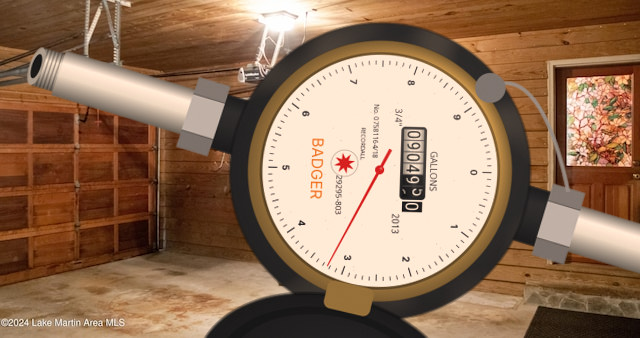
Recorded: 904953.2 gal
